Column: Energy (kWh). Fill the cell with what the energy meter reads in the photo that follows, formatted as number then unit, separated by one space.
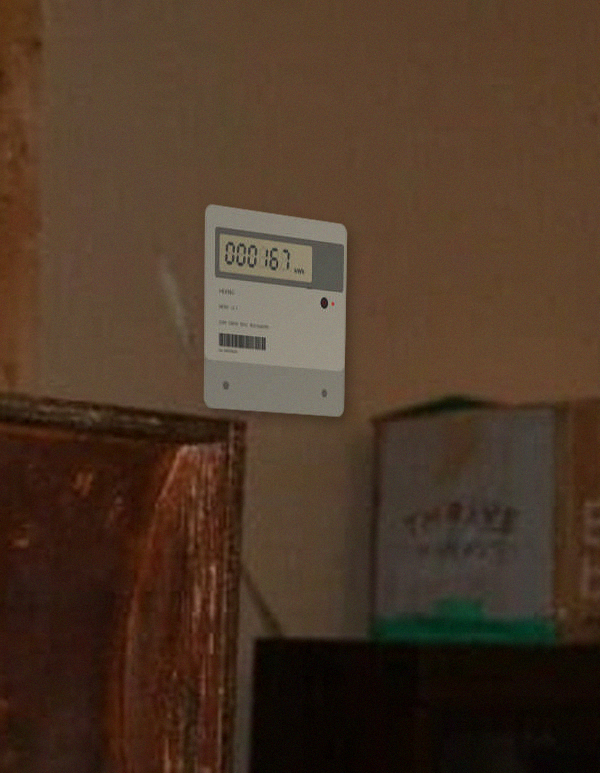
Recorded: 167 kWh
